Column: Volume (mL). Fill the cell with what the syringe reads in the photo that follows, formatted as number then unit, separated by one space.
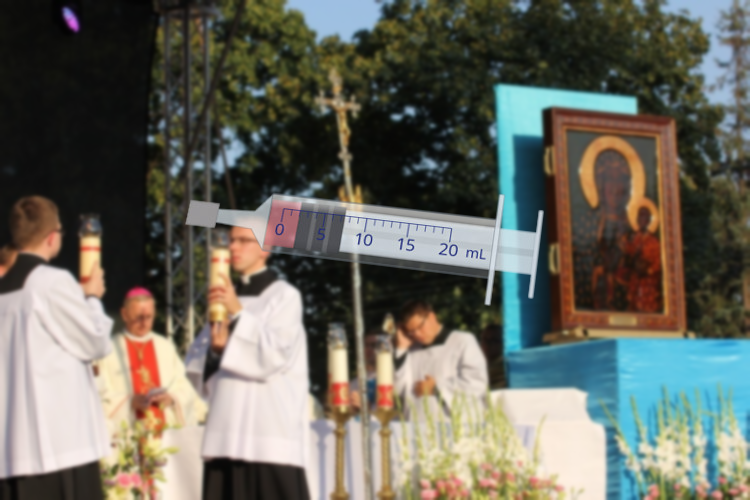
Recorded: 2 mL
